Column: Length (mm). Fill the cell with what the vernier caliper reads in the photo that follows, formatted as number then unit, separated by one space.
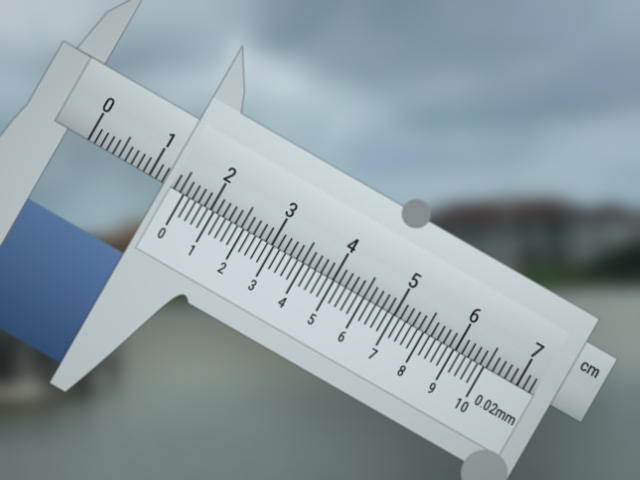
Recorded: 15.6 mm
